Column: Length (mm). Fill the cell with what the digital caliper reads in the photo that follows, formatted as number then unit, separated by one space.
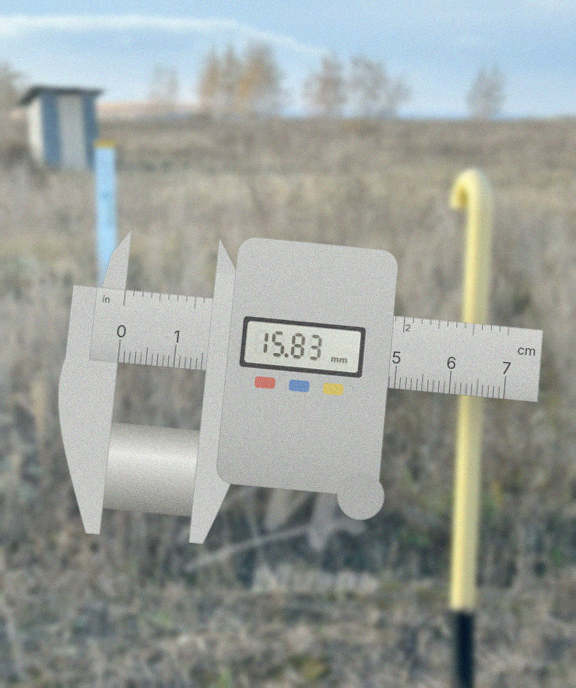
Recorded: 15.83 mm
